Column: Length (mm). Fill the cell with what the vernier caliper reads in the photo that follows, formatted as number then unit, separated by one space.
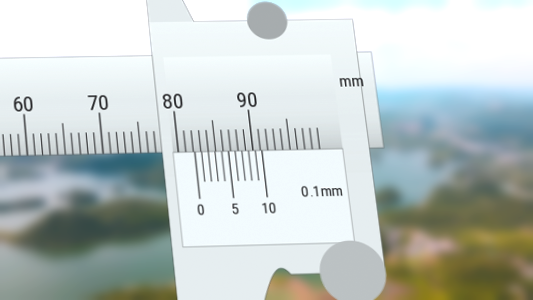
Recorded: 82.2 mm
